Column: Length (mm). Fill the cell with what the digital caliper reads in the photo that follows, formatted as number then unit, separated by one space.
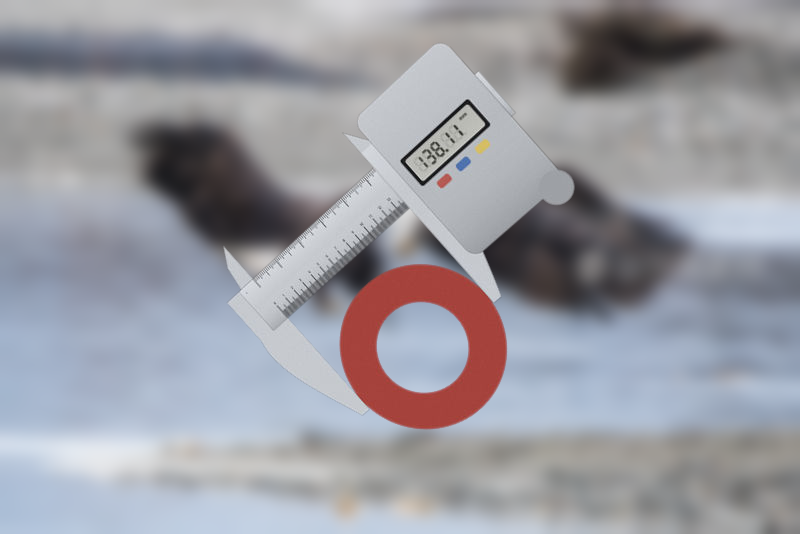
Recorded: 138.11 mm
